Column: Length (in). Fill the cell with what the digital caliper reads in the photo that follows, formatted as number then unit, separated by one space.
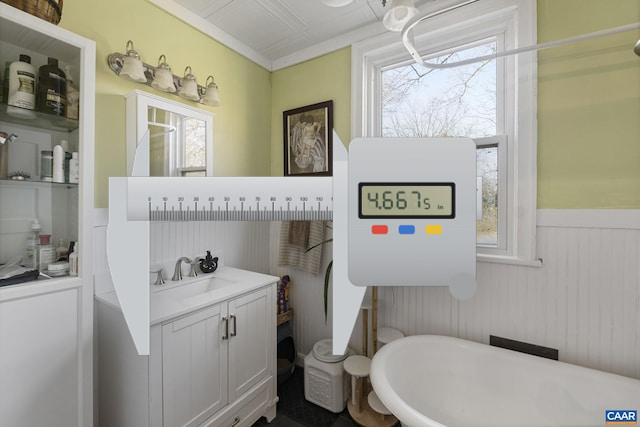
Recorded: 4.6675 in
